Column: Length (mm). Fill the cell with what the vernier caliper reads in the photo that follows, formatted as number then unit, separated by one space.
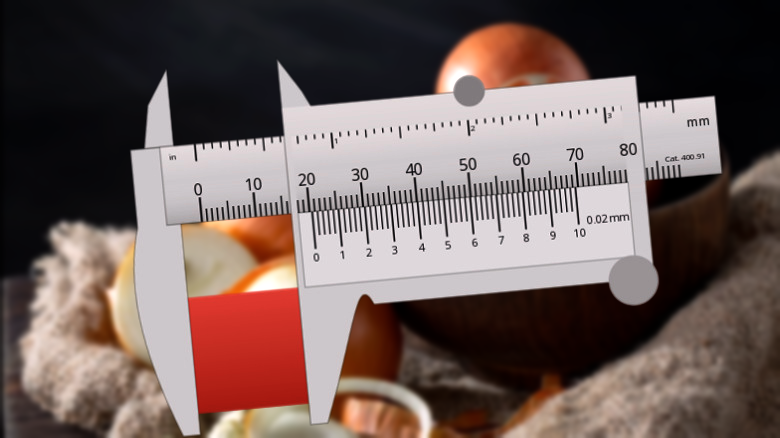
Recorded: 20.5 mm
